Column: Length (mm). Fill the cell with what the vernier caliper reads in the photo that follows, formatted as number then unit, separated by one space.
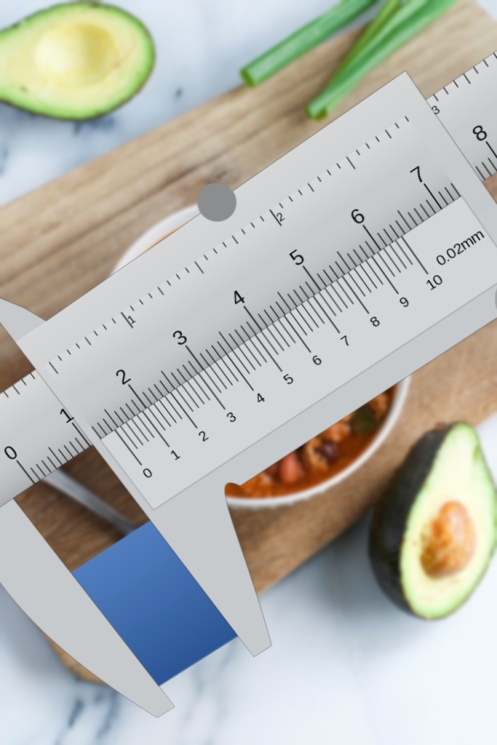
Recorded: 14.4 mm
